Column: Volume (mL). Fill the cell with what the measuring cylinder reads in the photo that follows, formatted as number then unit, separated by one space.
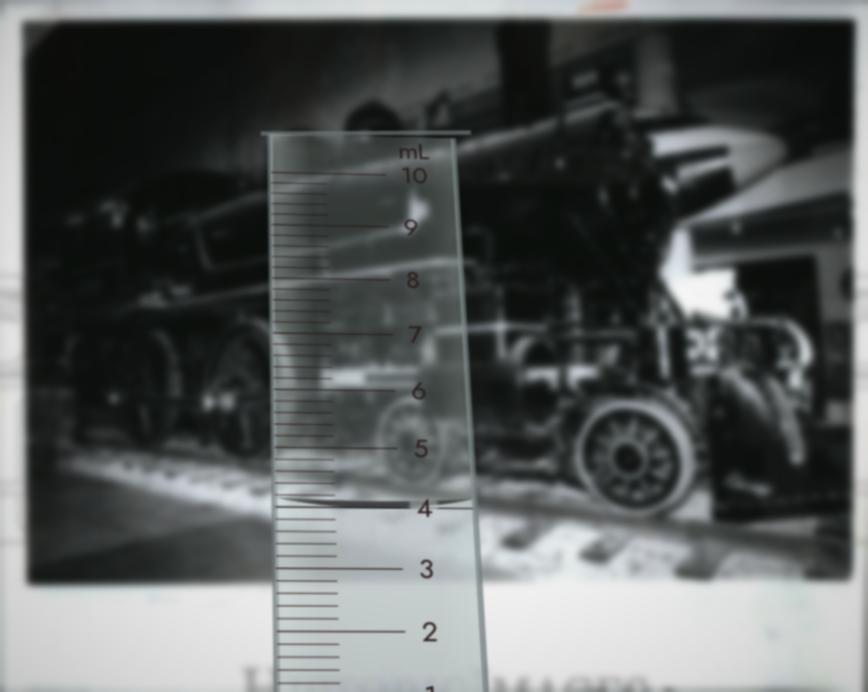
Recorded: 4 mL
